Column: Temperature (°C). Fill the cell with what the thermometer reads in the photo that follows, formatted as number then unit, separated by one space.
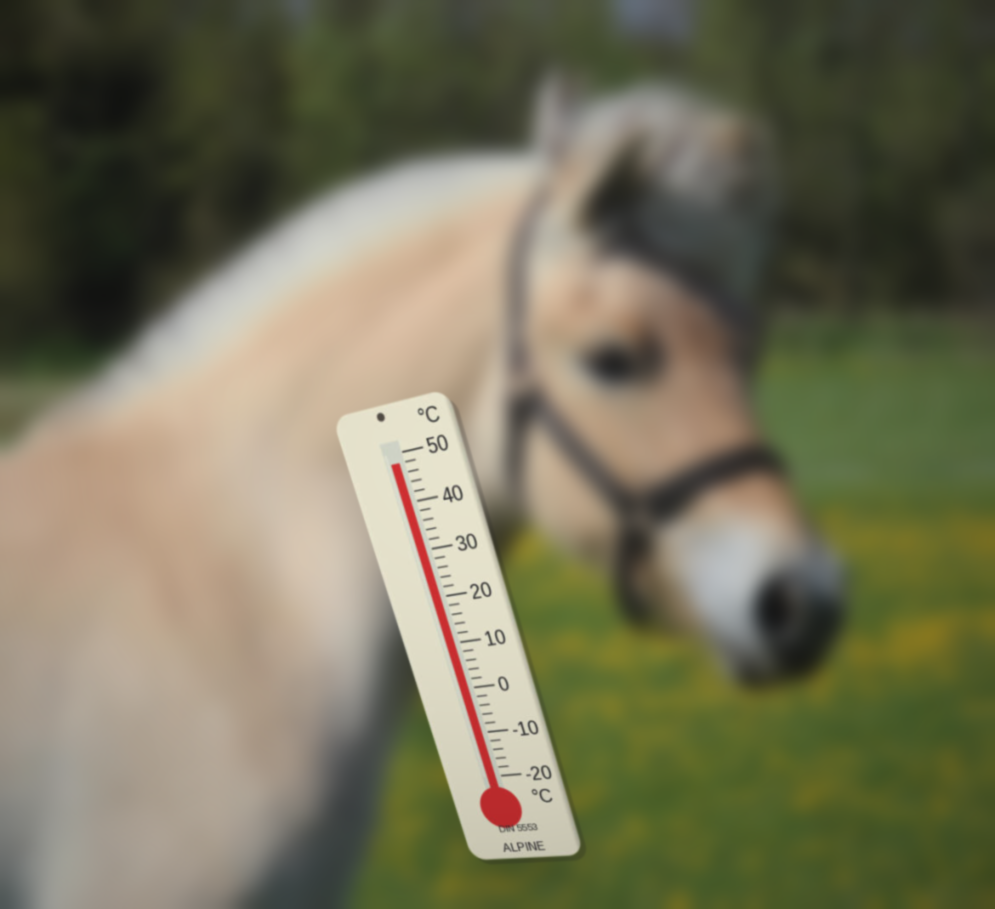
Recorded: 48 °C
